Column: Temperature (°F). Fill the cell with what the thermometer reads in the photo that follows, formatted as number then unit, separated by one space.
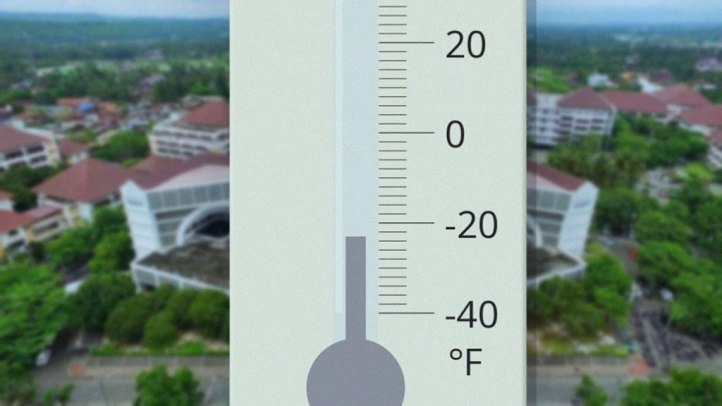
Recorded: -23 °F
